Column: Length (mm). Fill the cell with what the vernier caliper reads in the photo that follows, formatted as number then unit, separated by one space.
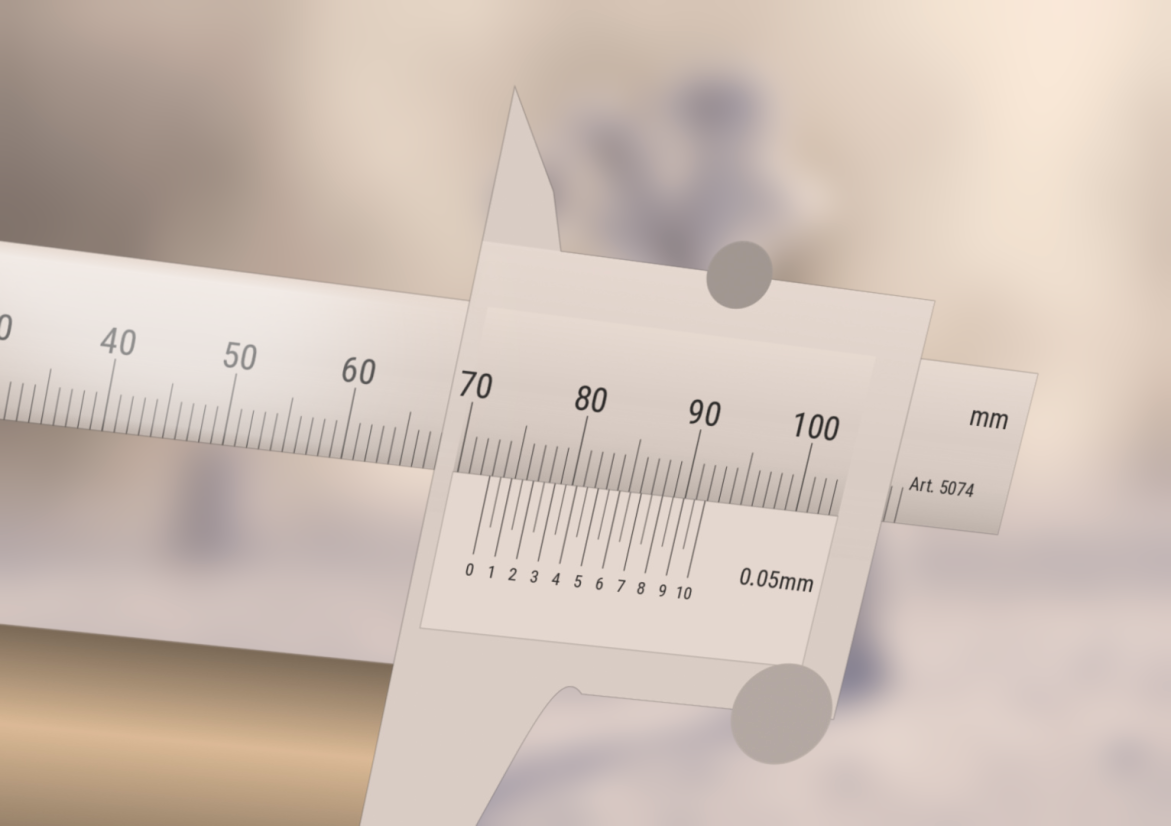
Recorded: 72.8 mm
